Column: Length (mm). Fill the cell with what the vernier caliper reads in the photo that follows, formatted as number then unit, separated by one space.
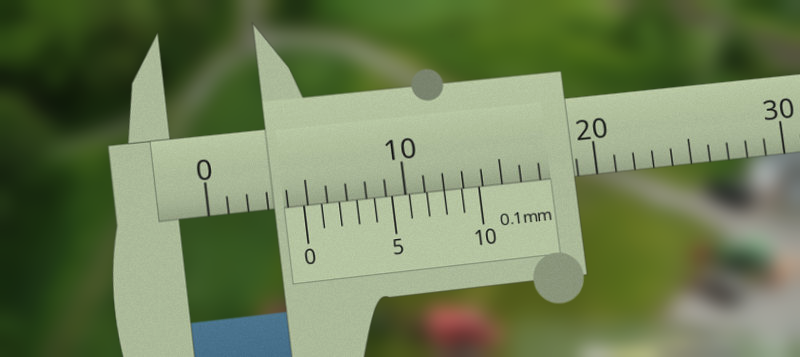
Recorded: 4.8 mm
